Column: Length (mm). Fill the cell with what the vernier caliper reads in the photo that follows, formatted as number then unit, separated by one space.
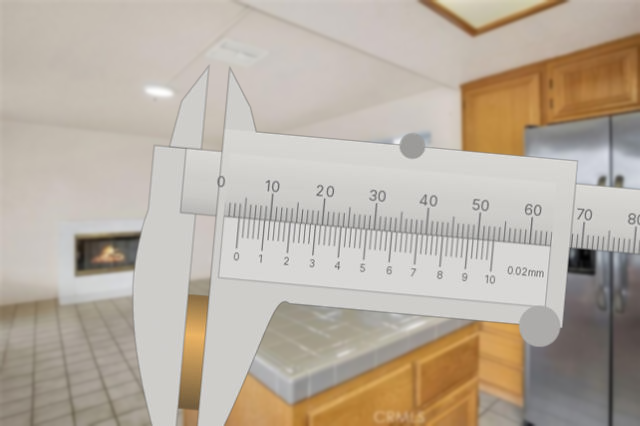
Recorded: 4.0 mm
